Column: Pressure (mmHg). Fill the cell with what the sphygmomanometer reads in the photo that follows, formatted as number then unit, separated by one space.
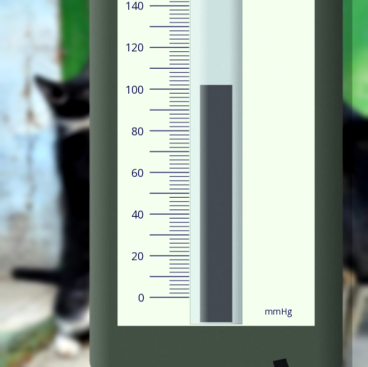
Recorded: 102 mmHg
